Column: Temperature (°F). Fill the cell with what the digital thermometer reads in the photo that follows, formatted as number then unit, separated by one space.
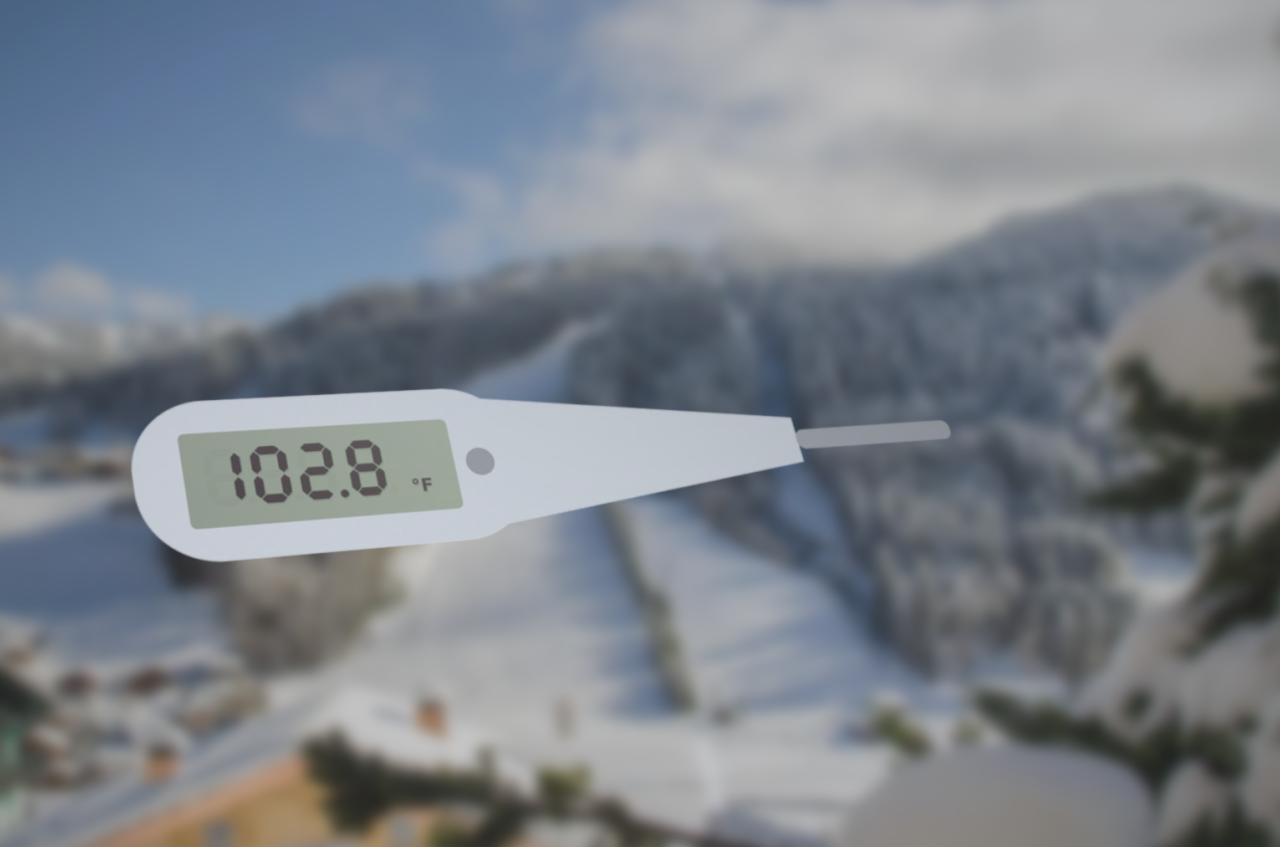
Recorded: 102.8 °F
